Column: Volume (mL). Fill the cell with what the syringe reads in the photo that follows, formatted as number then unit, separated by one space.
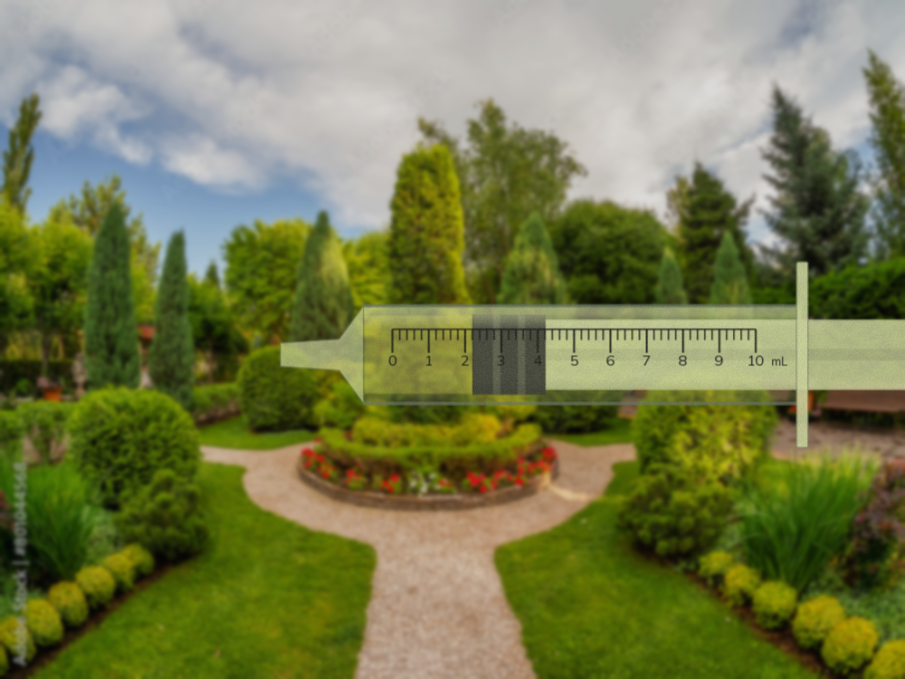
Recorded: 2.2 mL
